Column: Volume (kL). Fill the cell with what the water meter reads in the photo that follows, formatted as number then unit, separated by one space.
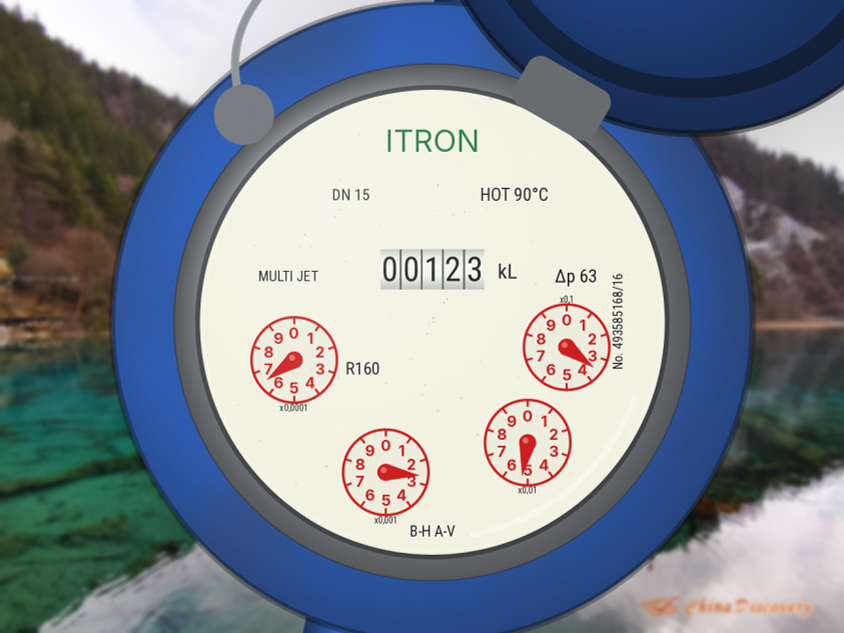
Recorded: 123.3526 kL
